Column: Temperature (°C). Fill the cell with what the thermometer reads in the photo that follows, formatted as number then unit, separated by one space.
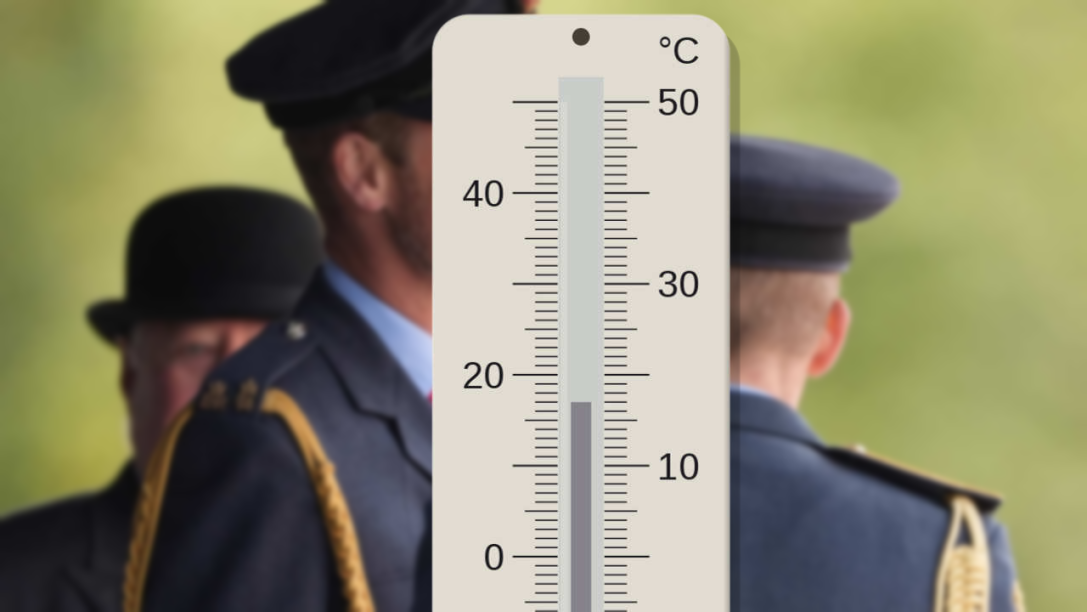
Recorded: 17 °C
